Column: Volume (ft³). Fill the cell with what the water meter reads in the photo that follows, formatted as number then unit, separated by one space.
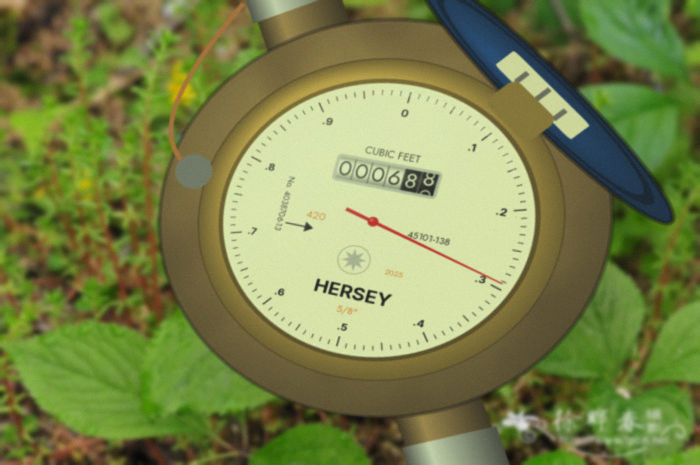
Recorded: 688.29 ft³
